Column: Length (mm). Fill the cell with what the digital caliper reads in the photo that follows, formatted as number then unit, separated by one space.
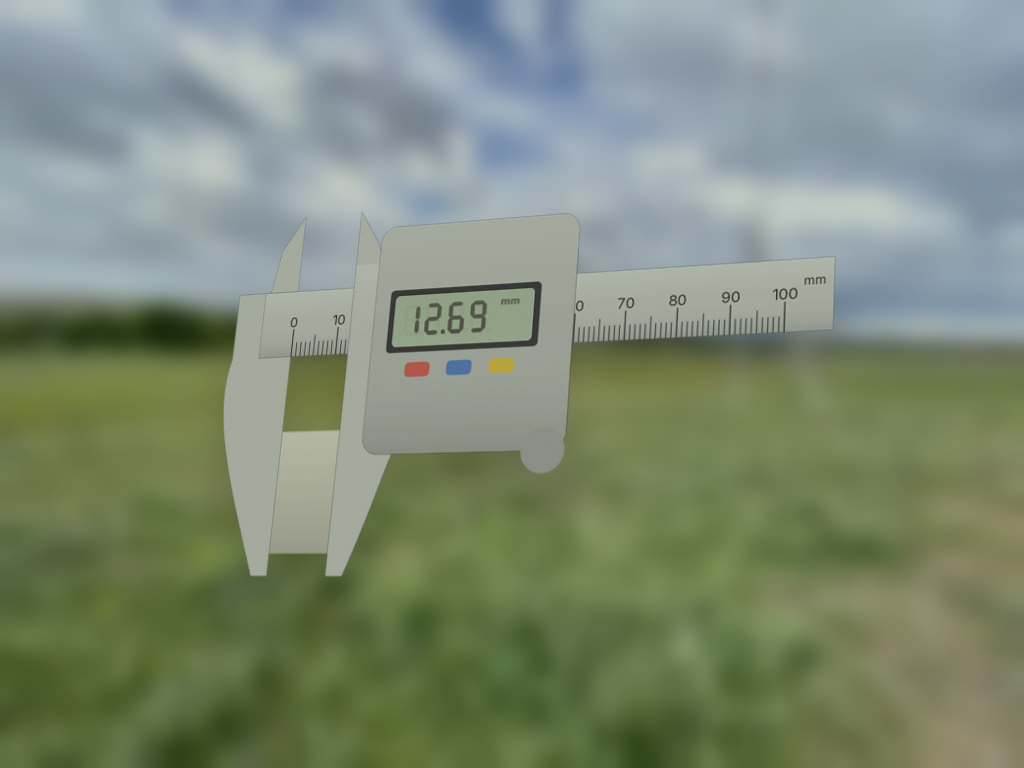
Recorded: 12.69 mm
